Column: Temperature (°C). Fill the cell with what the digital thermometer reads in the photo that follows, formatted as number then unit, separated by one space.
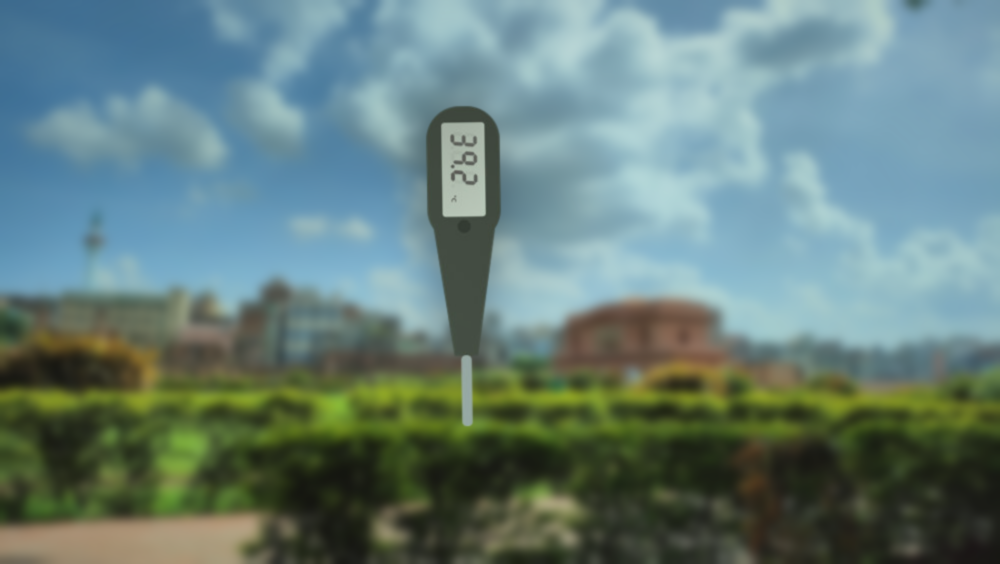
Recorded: 39.2 °C
